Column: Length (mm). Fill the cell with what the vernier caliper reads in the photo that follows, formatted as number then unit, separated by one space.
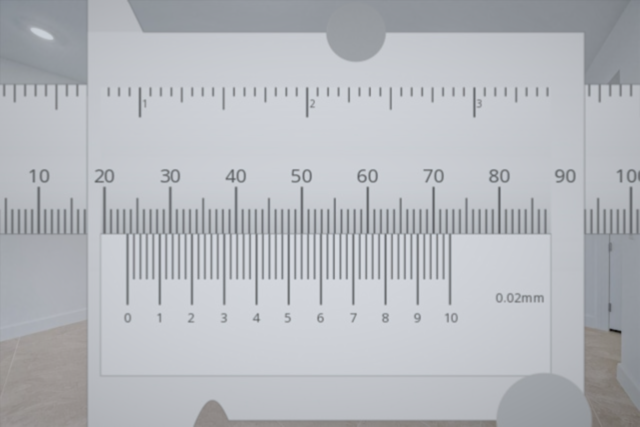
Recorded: 23.5 mm
